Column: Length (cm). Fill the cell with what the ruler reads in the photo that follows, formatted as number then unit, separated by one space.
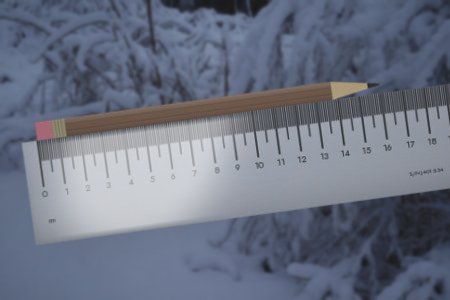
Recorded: 16 cm
